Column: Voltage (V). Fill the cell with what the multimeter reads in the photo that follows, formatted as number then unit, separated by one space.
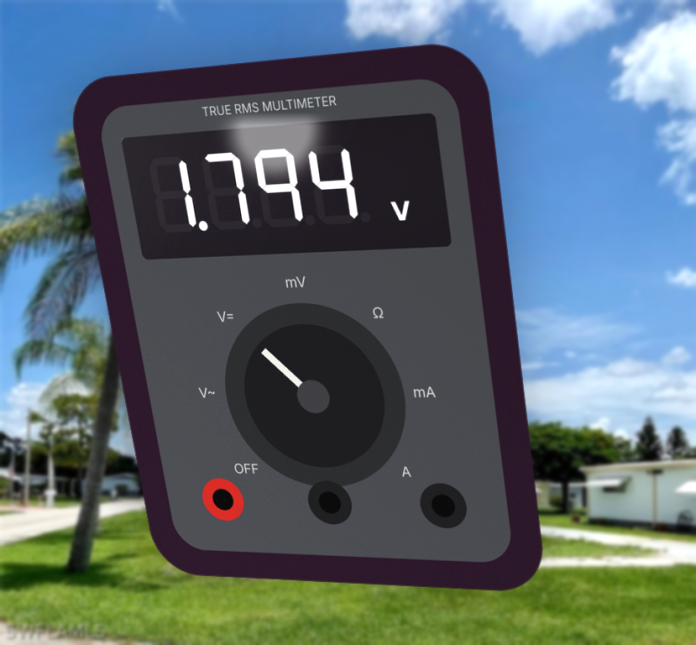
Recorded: 1.794 V
